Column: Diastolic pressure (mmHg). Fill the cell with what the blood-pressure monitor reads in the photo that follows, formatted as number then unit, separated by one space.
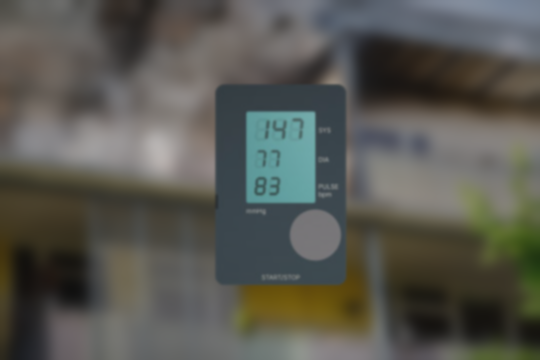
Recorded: 77 mmHg
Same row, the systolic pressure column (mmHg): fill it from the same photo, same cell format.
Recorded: 147 mmHg
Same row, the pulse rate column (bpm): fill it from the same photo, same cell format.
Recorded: 83 bpm
